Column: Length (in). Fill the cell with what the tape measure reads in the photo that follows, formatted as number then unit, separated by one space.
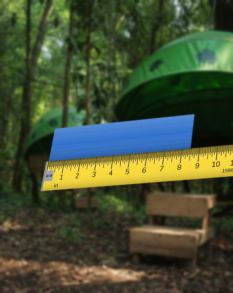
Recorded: 8.5 in
